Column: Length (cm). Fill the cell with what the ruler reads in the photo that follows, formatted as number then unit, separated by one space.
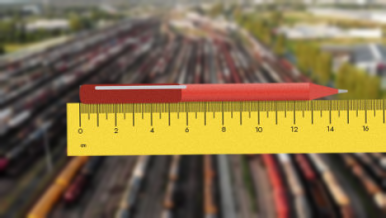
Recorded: 15 cm
